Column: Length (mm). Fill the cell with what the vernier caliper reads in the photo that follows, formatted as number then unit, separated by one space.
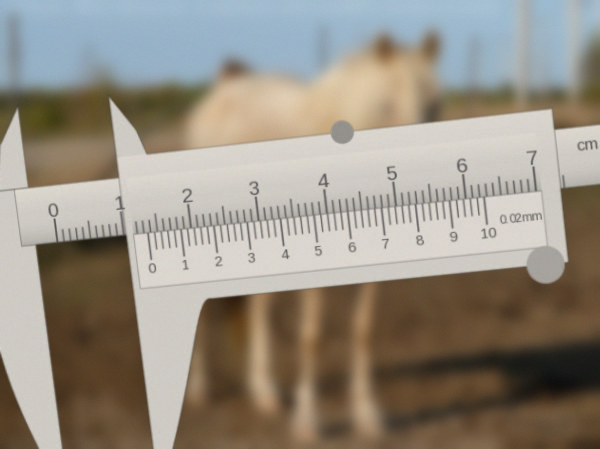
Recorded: 13.6 mm
